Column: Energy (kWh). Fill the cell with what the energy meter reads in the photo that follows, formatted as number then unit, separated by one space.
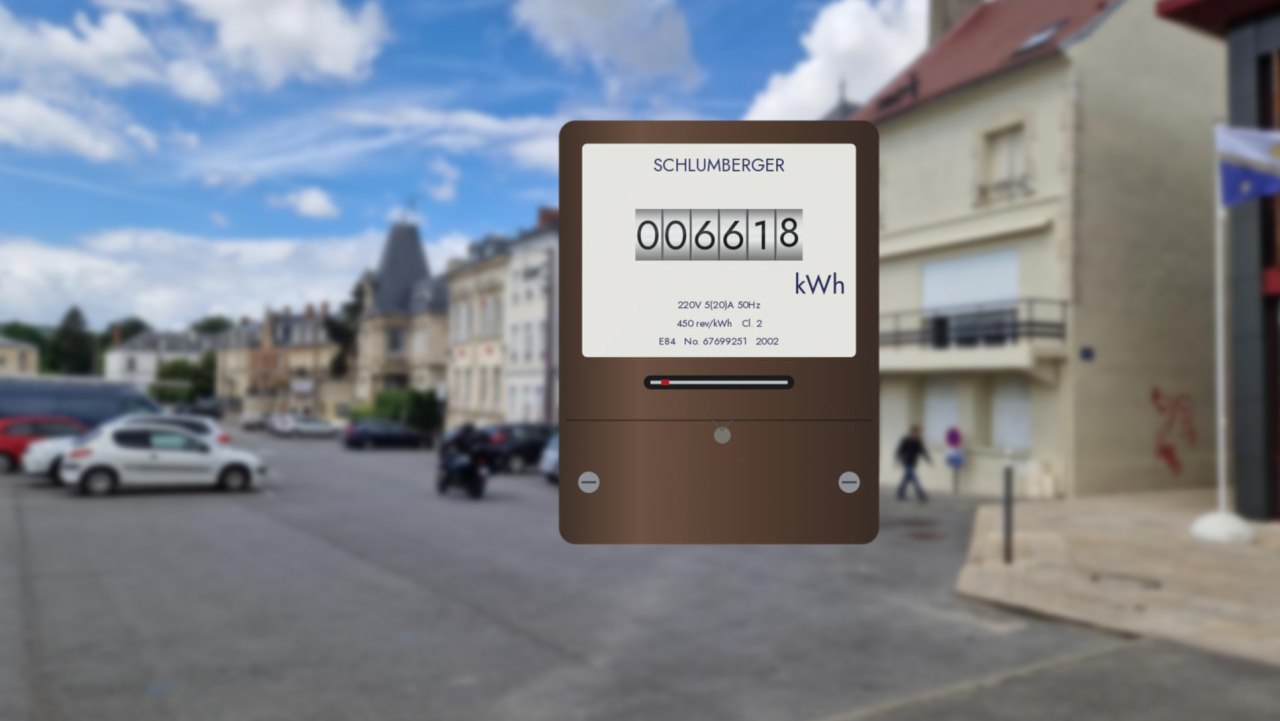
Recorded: 6618 kWh
